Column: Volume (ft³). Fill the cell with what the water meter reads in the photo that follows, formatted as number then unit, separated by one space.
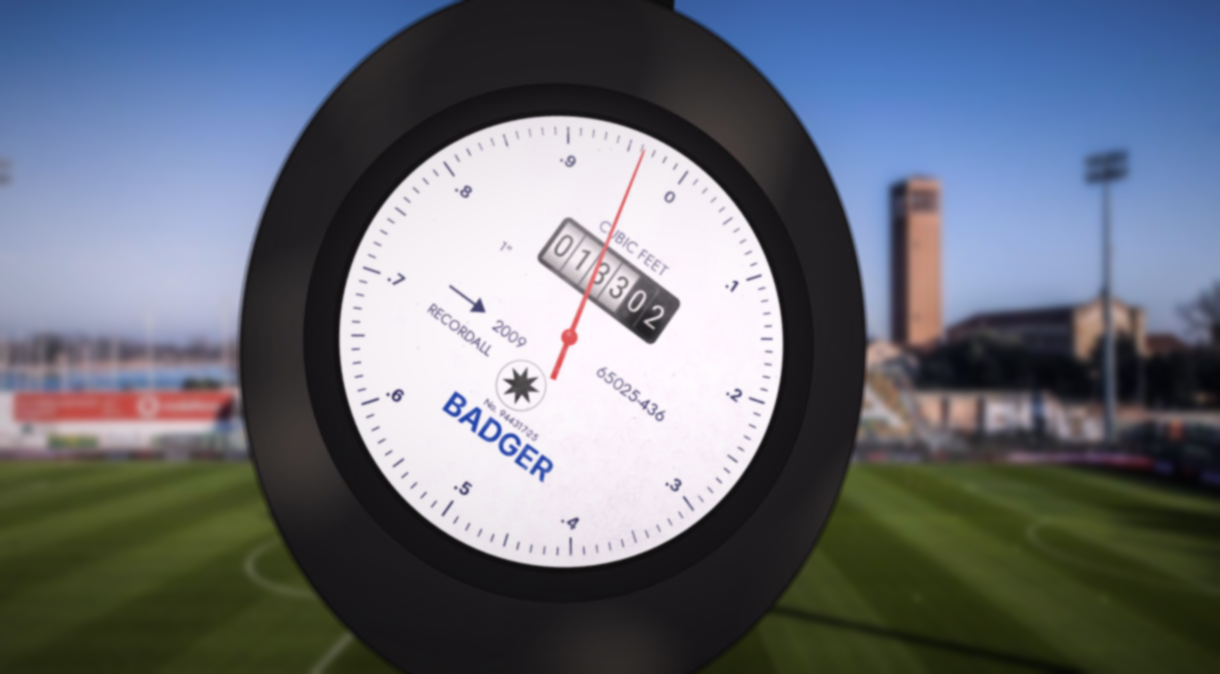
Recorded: 13301.96 ft³
